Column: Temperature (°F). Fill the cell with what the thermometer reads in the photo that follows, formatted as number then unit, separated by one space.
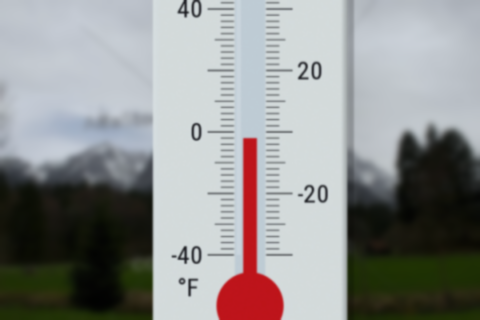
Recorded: -2 °F
